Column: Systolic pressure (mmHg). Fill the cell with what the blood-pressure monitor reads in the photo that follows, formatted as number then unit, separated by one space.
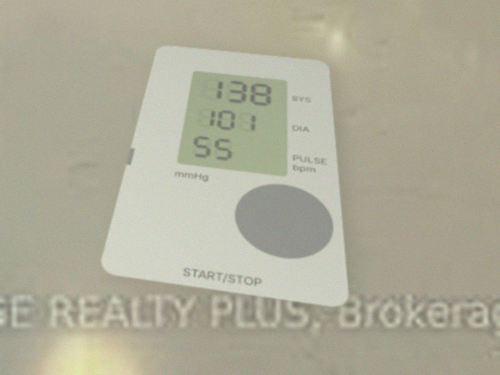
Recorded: 138 mmHg
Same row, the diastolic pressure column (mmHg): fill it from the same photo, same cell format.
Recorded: 101 mmHg
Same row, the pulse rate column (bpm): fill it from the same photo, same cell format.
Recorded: 55 bpm
